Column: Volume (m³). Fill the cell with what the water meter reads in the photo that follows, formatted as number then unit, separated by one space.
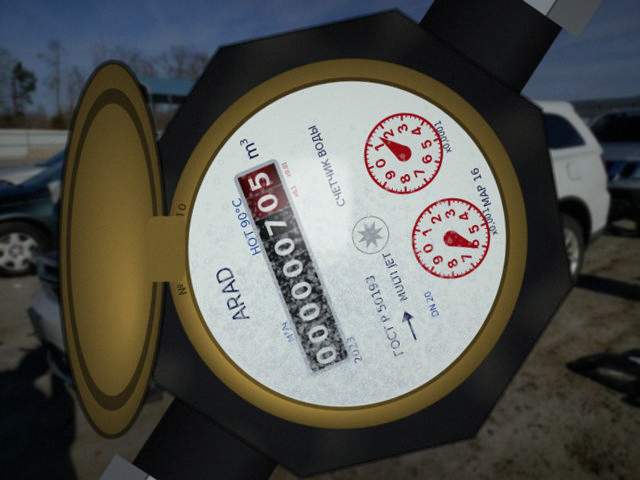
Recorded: 7.0561 m³
